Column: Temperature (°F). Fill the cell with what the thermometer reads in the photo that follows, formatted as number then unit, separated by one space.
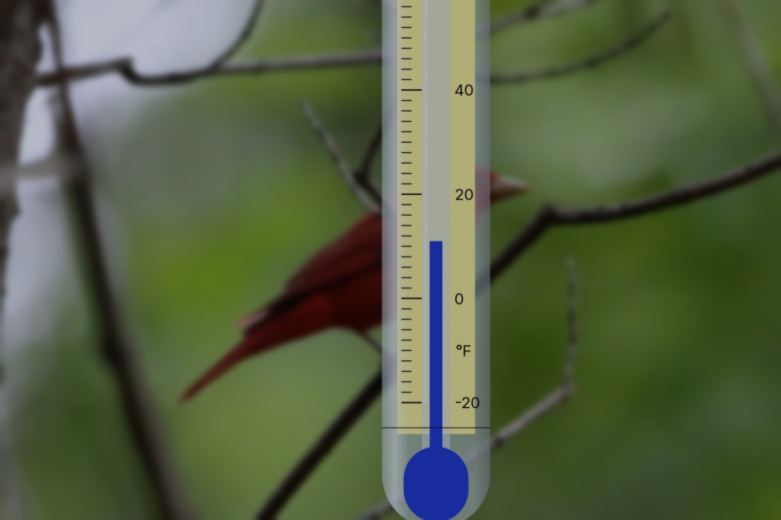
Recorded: 11 °F
